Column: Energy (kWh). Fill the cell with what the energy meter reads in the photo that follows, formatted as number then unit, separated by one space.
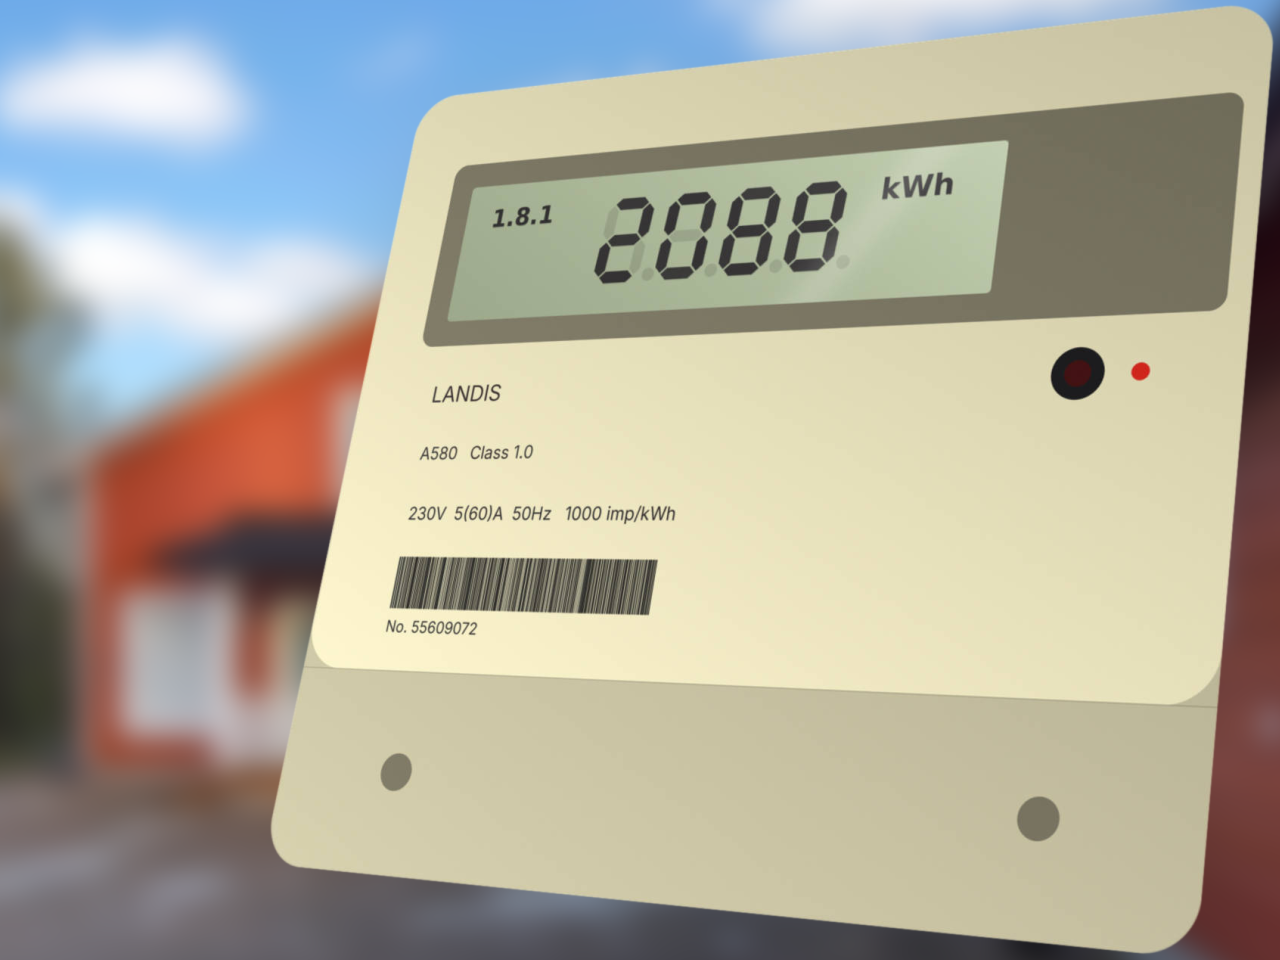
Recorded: 2088 kWh
